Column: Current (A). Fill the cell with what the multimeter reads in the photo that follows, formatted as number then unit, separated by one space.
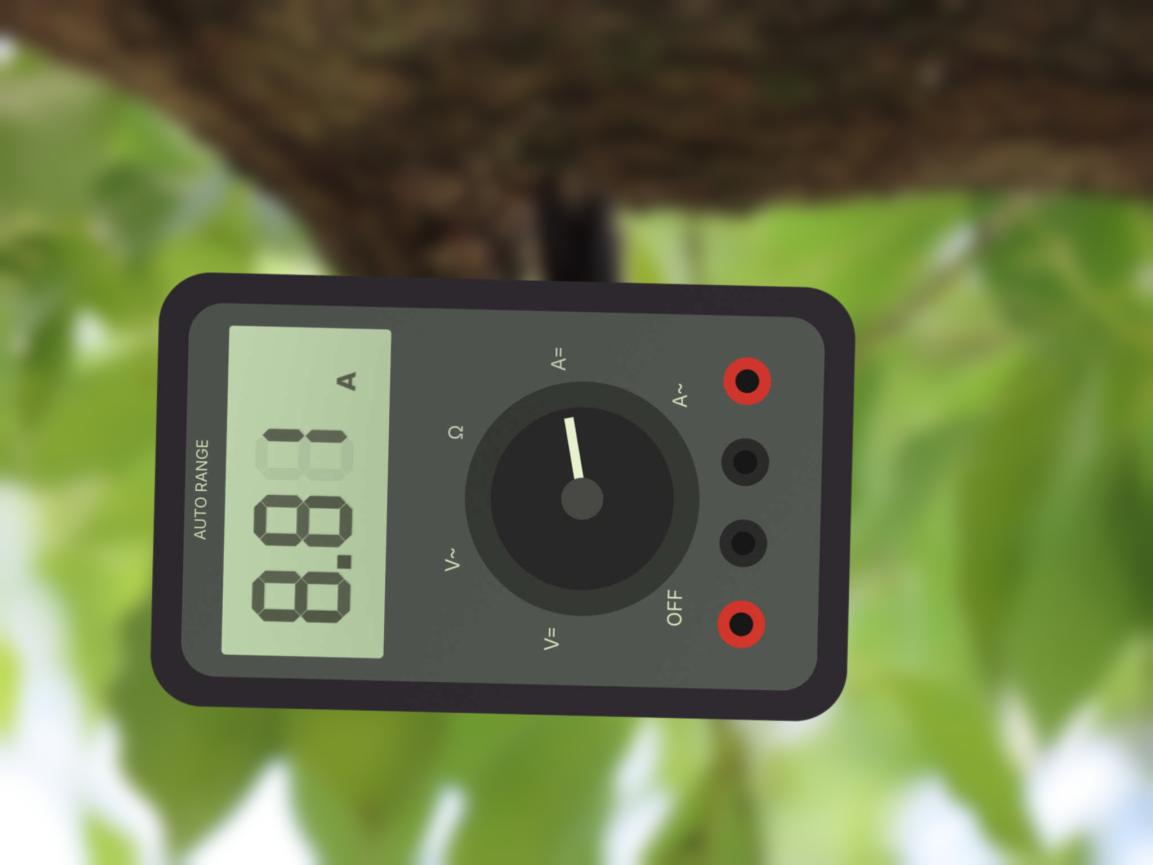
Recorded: 8.81 A
